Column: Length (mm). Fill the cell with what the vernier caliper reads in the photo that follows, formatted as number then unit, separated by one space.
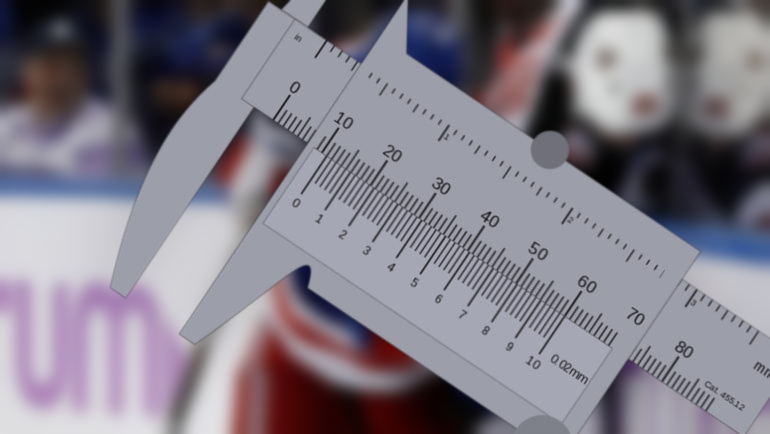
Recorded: 11.0 mm
